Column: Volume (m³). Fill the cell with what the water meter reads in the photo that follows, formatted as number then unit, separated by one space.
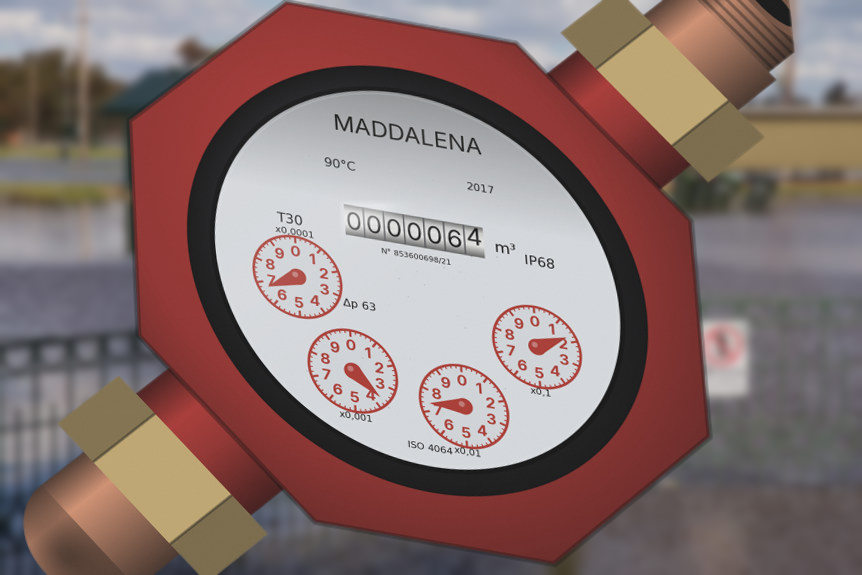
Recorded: 64.1736 m³
